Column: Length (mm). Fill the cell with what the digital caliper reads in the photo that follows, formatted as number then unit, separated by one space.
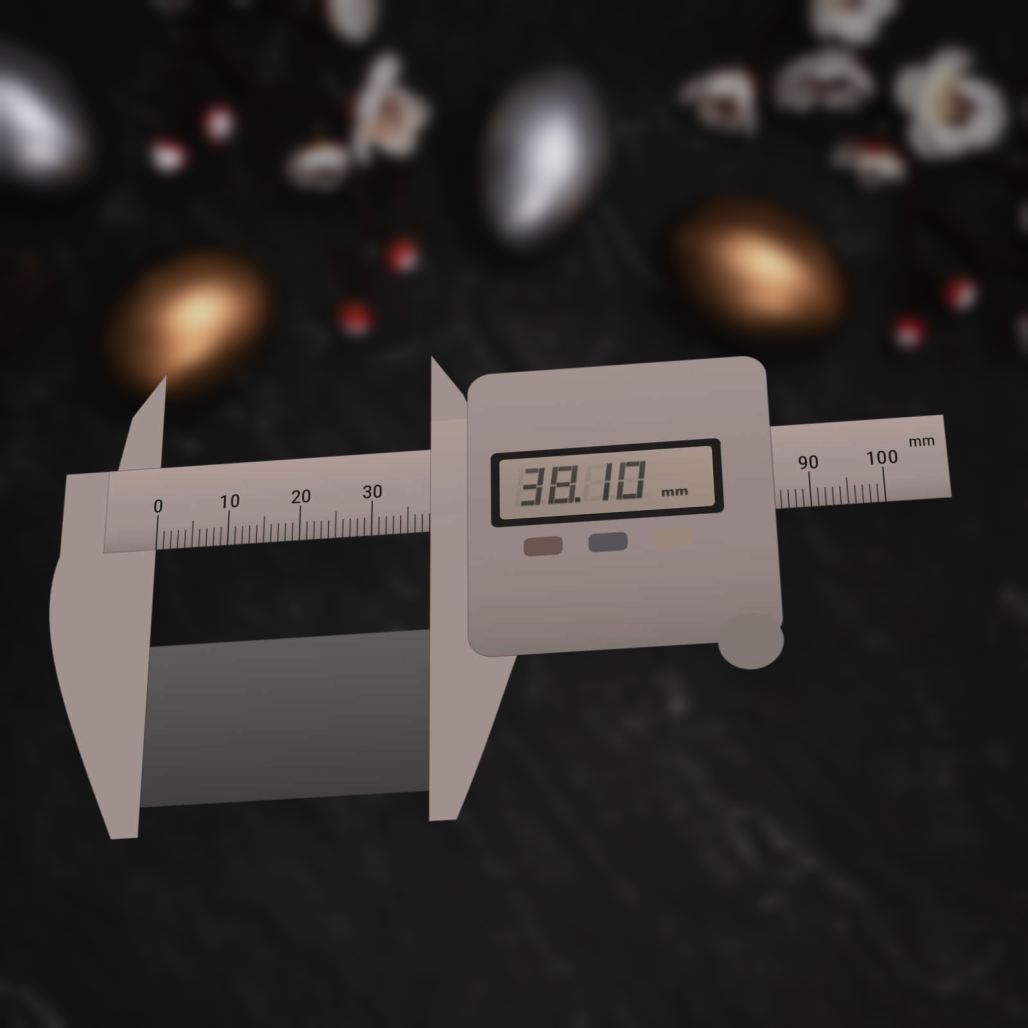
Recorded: 38.10 mm
